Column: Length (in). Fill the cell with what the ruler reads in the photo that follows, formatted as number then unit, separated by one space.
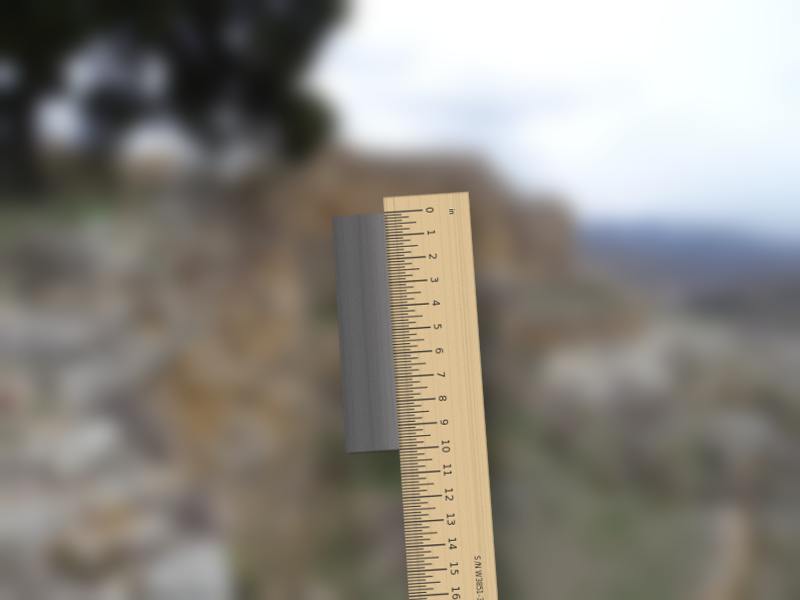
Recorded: 10 in
